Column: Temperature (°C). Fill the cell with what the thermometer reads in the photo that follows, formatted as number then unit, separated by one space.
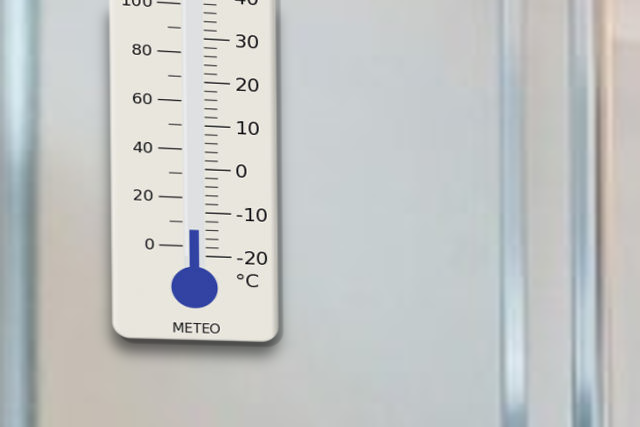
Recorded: -14 °C
